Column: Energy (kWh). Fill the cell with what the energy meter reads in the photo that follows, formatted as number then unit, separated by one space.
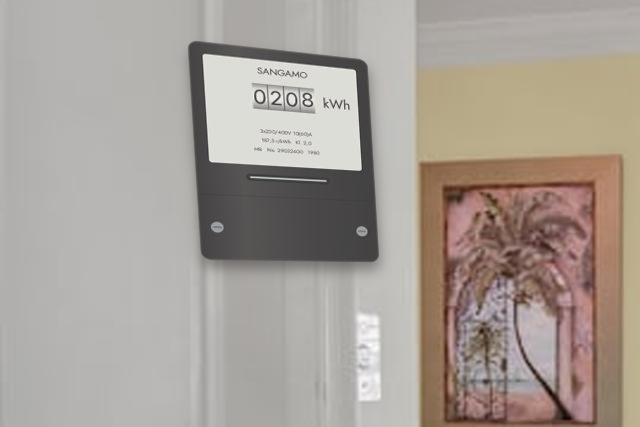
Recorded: 208 kWh
